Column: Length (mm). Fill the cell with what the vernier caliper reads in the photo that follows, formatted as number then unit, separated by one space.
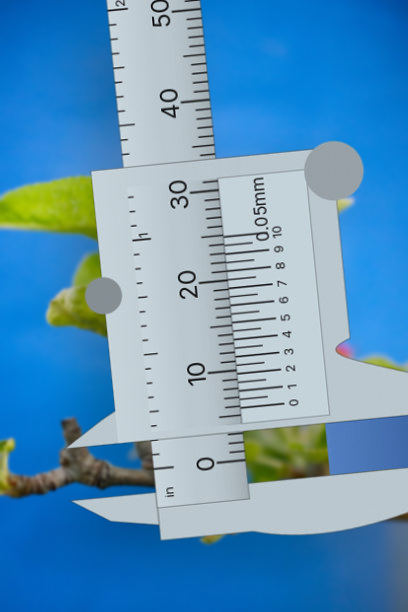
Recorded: 5.8 mm
